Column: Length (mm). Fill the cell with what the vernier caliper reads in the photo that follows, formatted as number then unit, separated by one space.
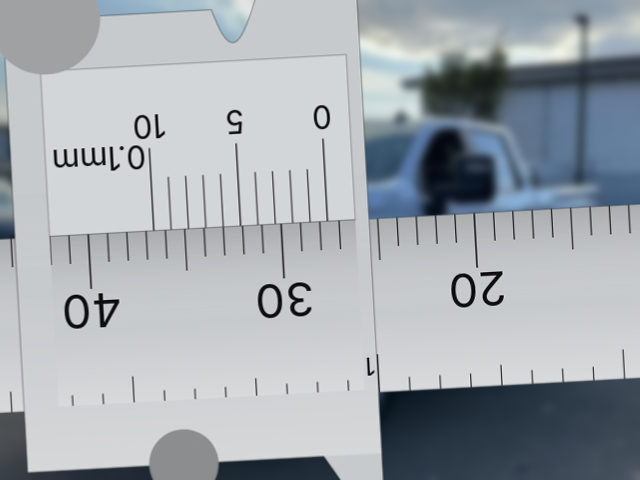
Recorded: 27.6 mm
